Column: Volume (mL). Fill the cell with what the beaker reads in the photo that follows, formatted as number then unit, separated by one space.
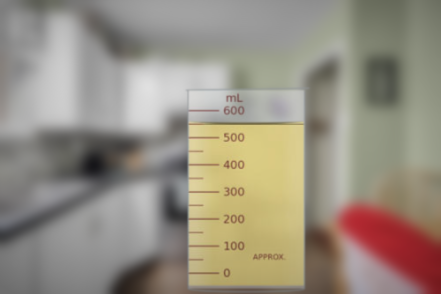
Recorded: 550 mL
